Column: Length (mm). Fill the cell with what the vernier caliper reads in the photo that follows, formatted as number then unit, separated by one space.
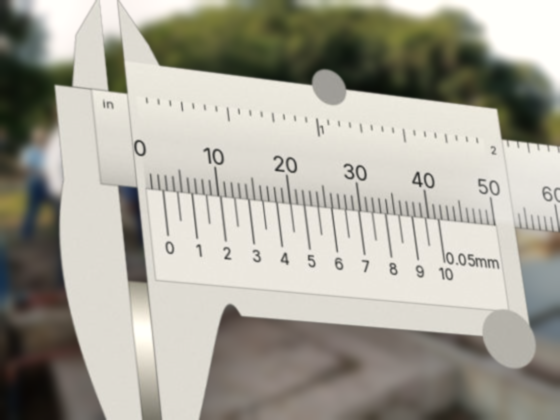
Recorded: 2.5 mm
